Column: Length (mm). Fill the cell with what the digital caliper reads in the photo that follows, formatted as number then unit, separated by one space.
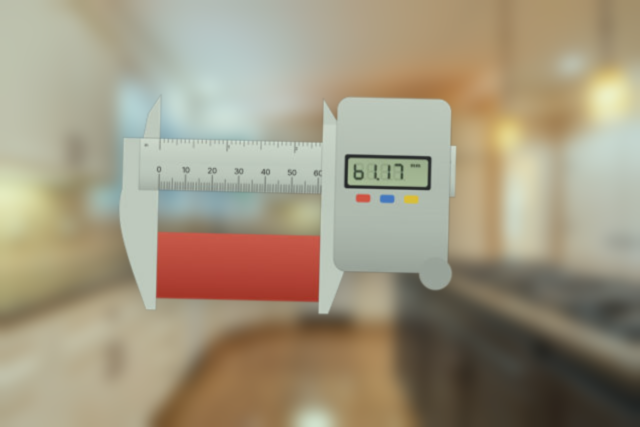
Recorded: 61.17 mm
